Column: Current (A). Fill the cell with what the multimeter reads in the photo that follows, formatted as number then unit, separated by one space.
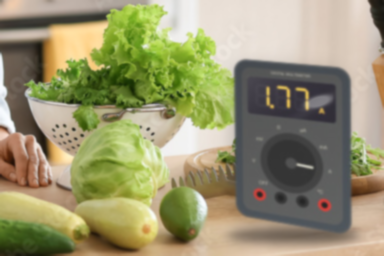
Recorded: 1.77 A
